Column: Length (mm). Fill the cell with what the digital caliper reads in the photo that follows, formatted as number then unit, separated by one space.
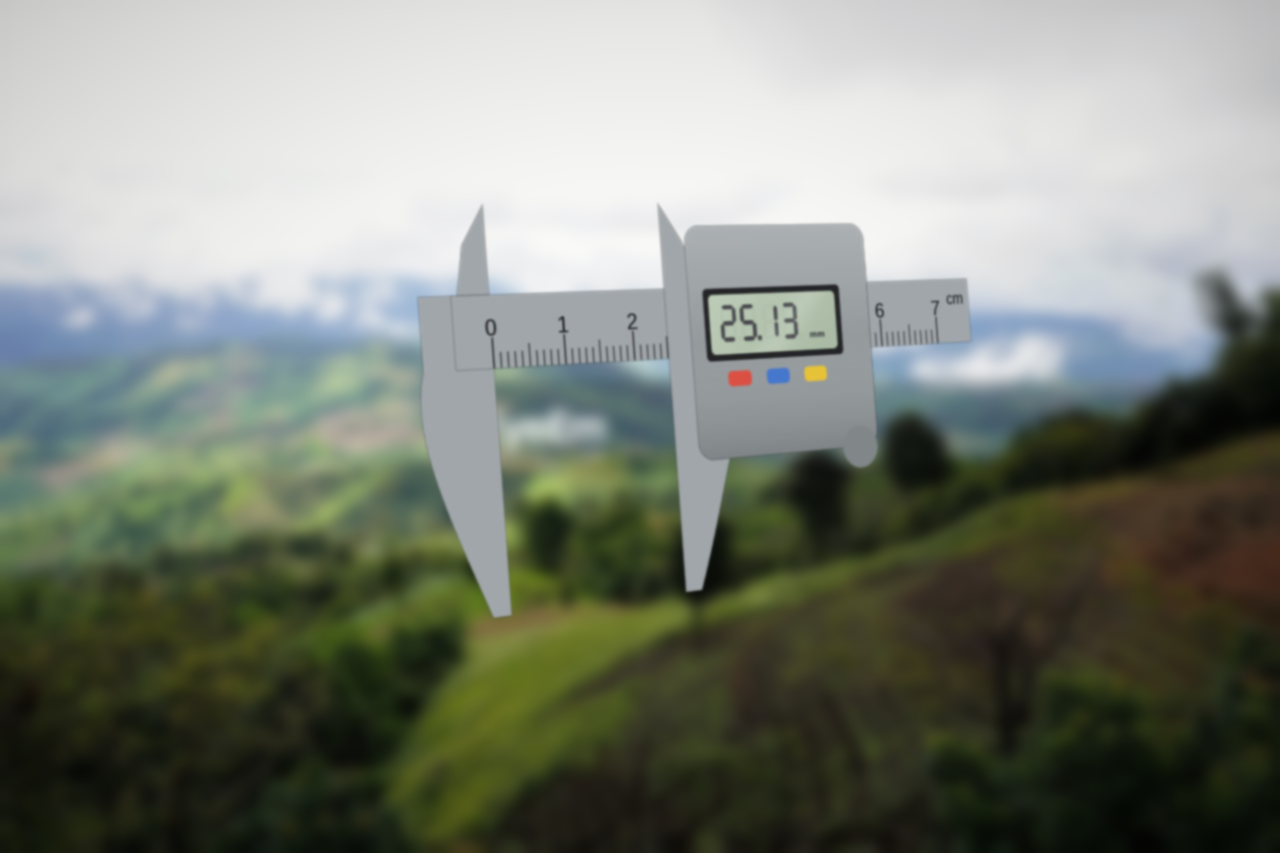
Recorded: 25.13 mm
